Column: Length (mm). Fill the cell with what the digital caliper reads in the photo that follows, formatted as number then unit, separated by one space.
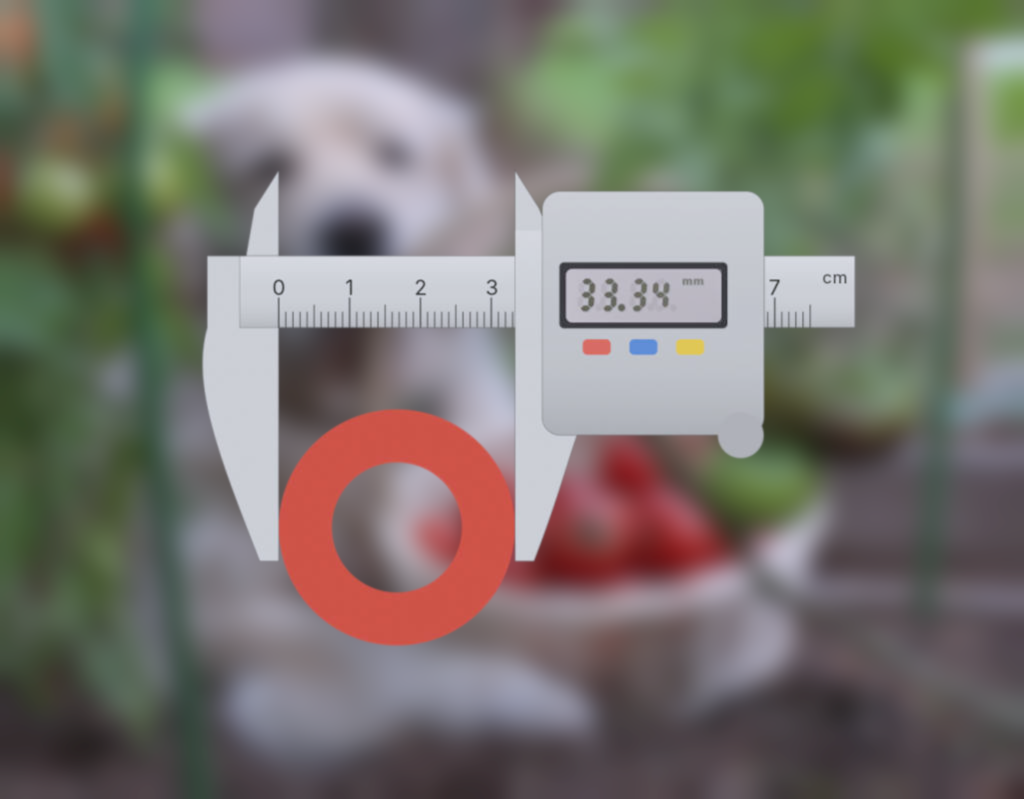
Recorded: 33.34 mm
